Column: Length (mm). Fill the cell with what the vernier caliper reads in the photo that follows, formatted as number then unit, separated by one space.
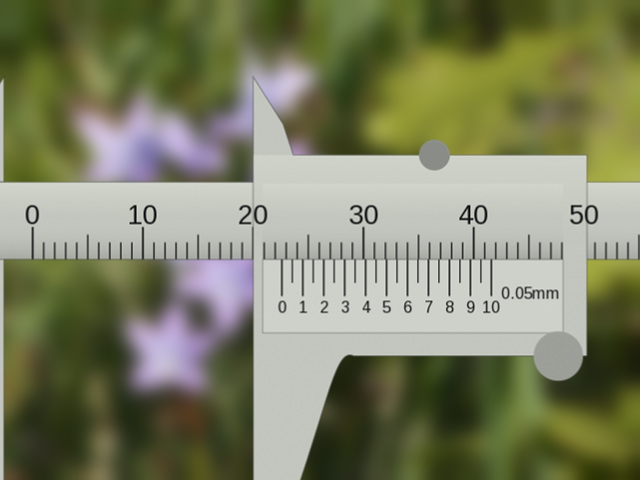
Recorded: 22.6 mm
